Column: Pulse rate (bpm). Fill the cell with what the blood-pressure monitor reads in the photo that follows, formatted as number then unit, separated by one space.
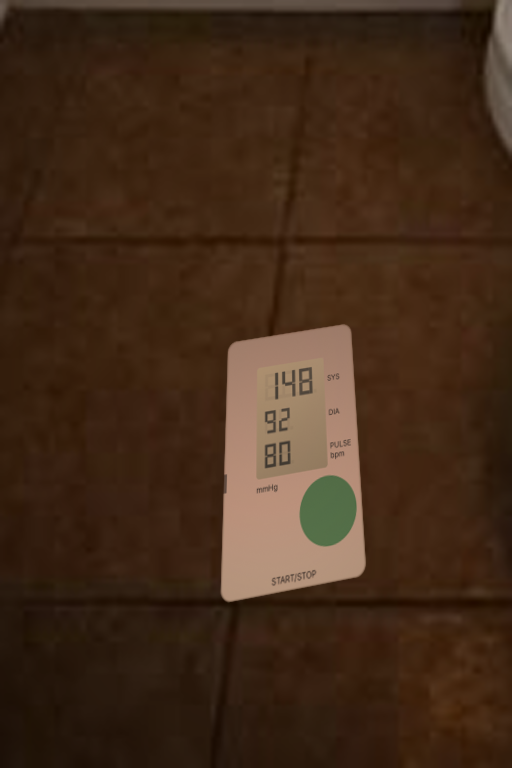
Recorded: 80 bpm
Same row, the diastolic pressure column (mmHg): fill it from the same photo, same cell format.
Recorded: 92 mmHg
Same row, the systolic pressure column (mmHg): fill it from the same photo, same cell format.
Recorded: 148 mmHg
